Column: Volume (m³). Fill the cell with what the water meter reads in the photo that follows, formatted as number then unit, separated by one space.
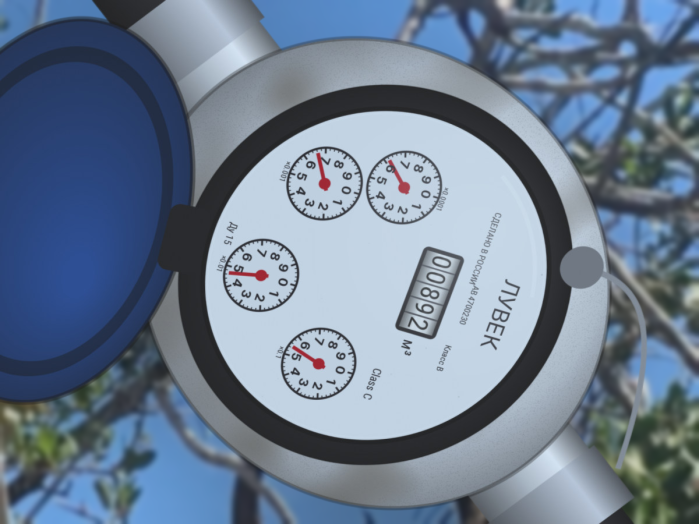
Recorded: 892.5466 m³
